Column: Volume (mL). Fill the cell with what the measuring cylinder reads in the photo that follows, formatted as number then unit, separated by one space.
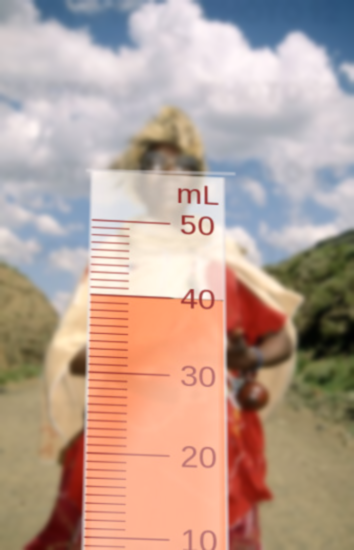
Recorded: 40 mL
